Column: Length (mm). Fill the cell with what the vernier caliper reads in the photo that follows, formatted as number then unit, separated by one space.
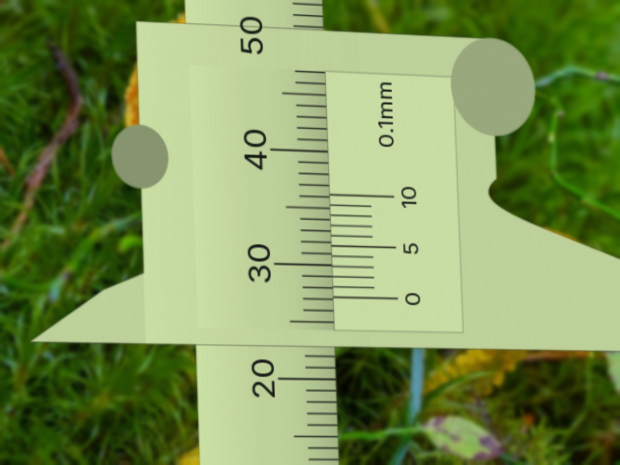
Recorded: 27.2 mm
